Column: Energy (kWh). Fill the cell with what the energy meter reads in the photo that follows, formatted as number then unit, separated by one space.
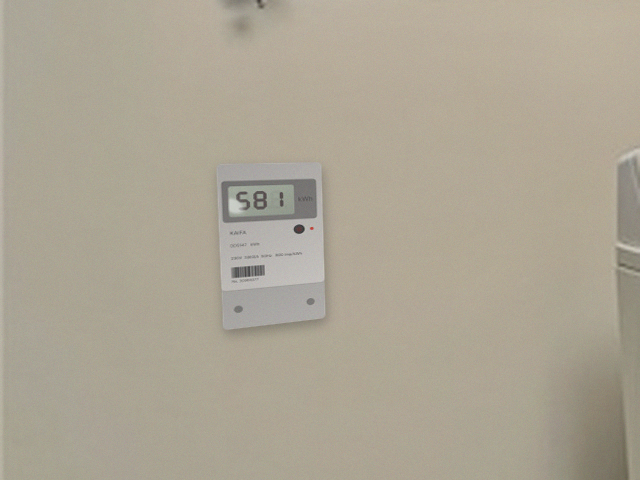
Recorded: 581 kWh
